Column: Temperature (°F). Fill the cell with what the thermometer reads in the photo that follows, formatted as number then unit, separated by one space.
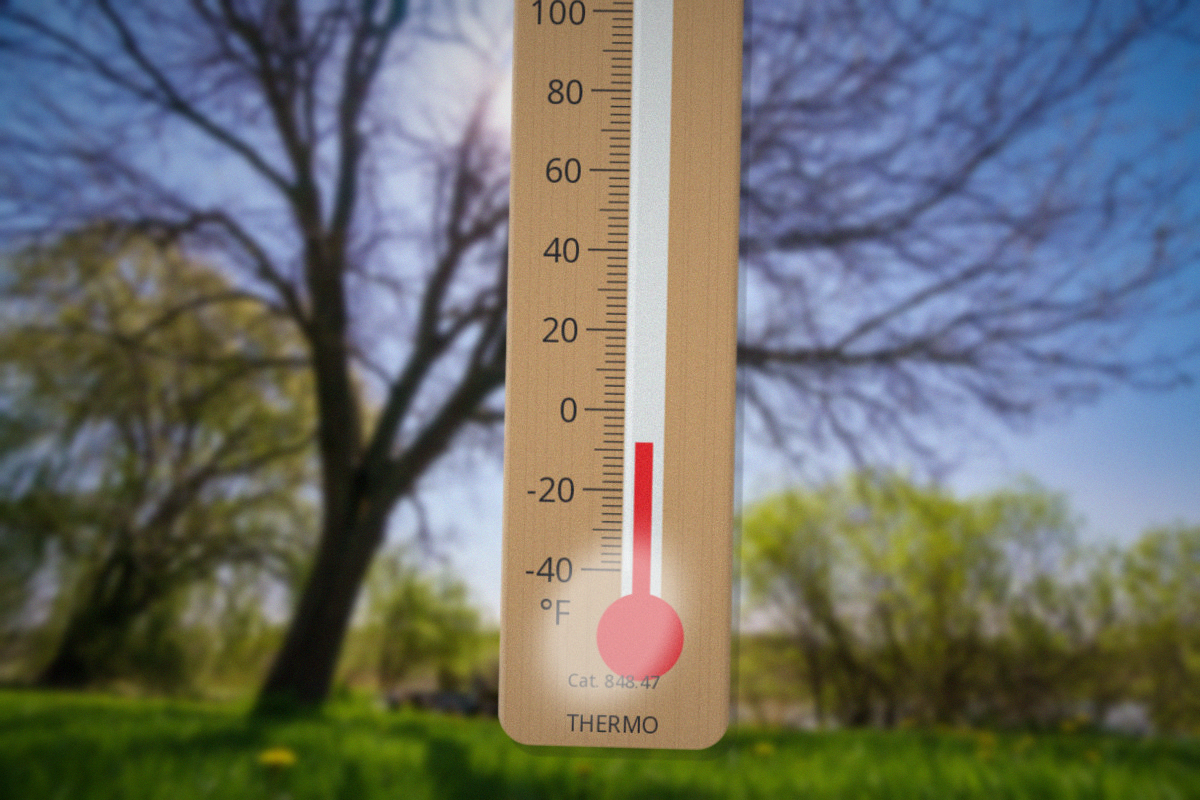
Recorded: -8 °F
